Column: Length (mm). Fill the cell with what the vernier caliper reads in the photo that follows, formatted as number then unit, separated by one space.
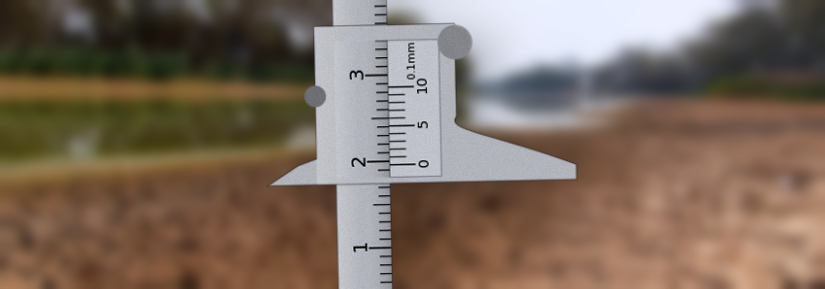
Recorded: 19.6 mm
